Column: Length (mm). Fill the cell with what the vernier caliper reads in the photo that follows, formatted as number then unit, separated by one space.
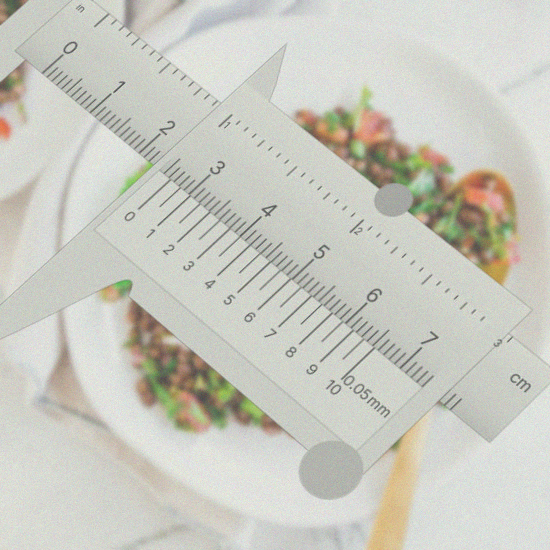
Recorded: 26.4 mm
